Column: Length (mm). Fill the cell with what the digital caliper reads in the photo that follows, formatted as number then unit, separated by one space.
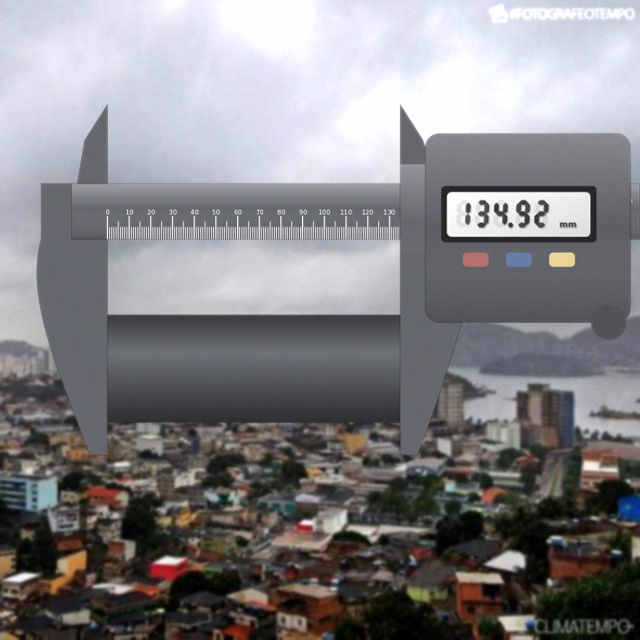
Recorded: 134.92 mm
